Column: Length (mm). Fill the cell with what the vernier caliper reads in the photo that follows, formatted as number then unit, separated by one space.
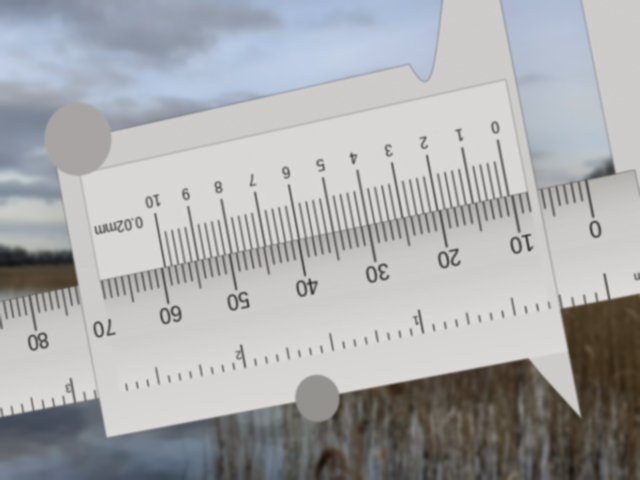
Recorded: 10.5 mm
